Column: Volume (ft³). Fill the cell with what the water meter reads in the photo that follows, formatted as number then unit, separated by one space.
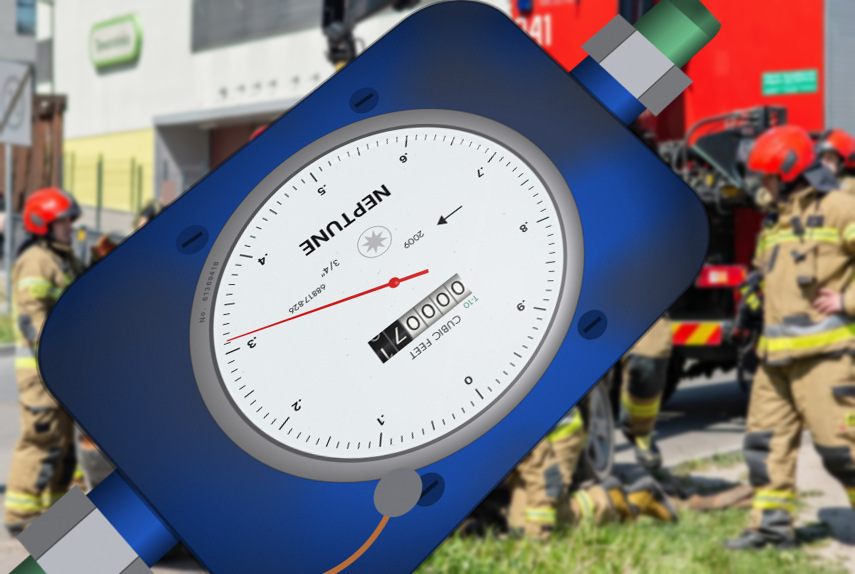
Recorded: 71.31 ft³
